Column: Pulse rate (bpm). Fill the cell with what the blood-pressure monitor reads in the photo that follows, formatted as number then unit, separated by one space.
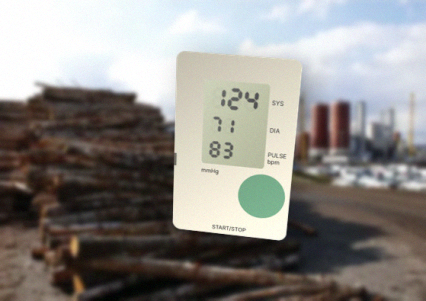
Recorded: 83 bpm
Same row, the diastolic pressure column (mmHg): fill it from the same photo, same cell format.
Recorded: 71 mmHg
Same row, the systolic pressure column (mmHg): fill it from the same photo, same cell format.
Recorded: 124 mmHg
